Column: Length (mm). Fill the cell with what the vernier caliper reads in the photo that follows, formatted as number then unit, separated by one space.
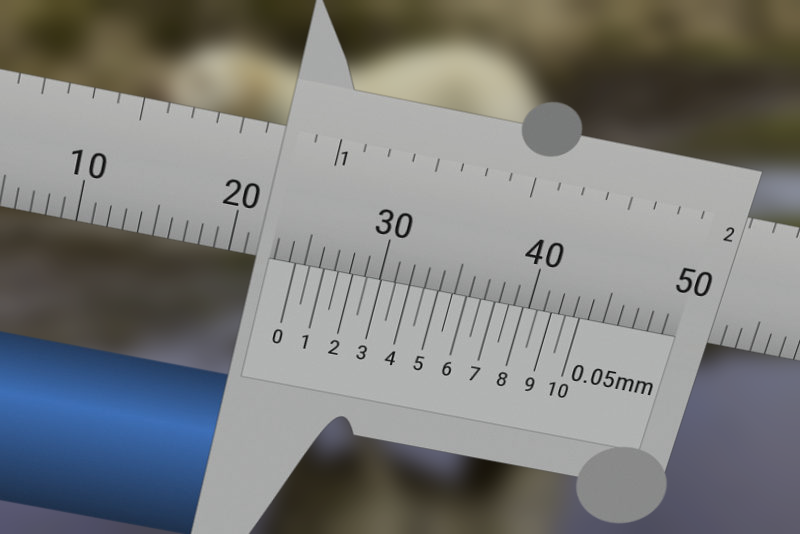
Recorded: 24.4 mm
